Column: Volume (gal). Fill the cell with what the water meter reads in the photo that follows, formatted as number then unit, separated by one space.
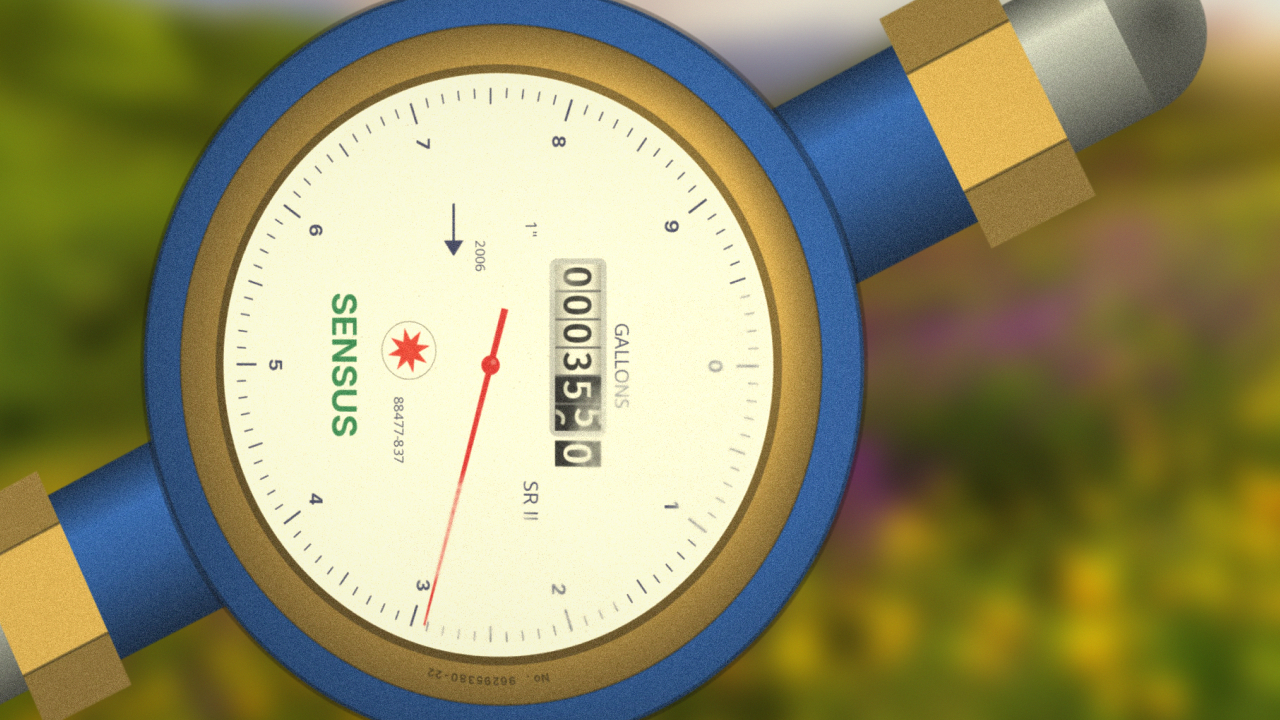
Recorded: 3552.9 gal
